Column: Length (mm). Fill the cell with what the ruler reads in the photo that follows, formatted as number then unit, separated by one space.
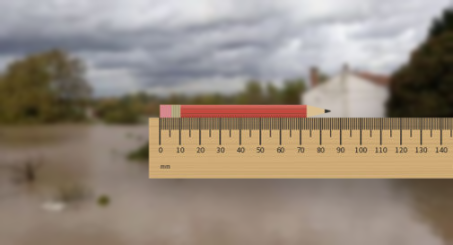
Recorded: 85 mm
